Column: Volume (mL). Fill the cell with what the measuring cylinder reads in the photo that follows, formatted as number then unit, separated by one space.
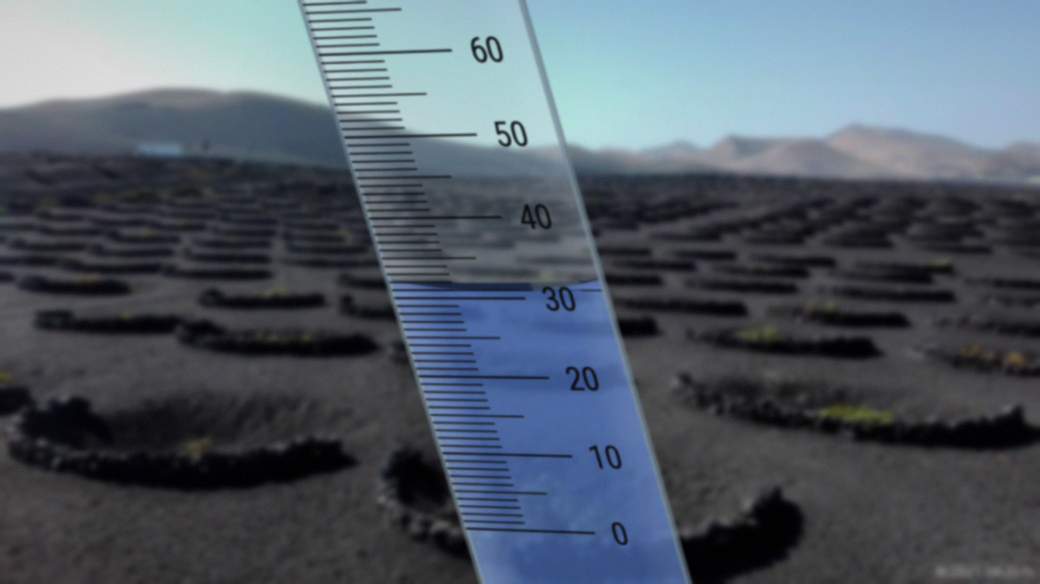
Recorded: 31 mL
